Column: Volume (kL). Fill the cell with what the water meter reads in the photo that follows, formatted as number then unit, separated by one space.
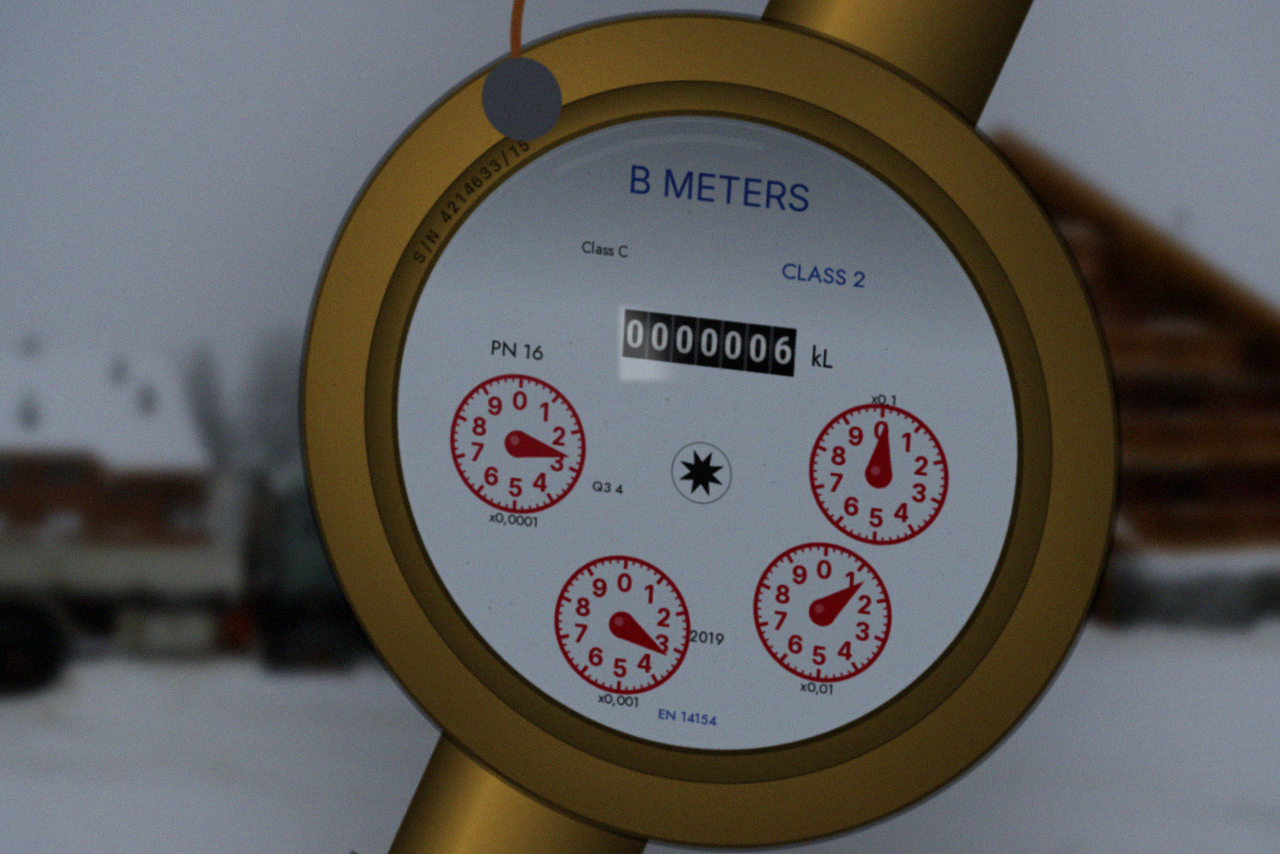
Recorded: 6.0132 kL
